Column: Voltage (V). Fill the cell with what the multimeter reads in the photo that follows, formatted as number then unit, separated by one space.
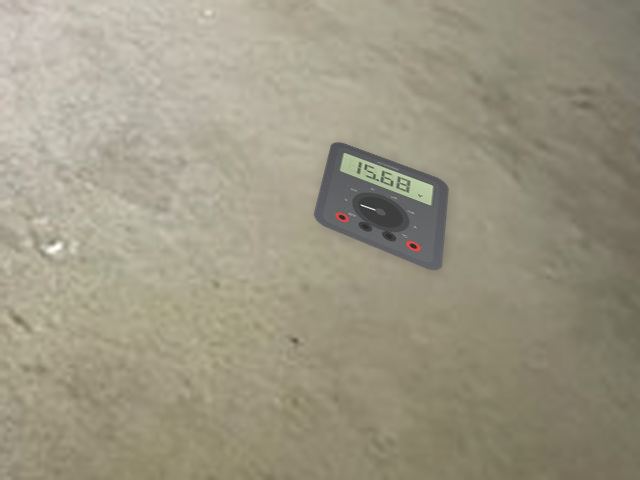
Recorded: 15.68 V
